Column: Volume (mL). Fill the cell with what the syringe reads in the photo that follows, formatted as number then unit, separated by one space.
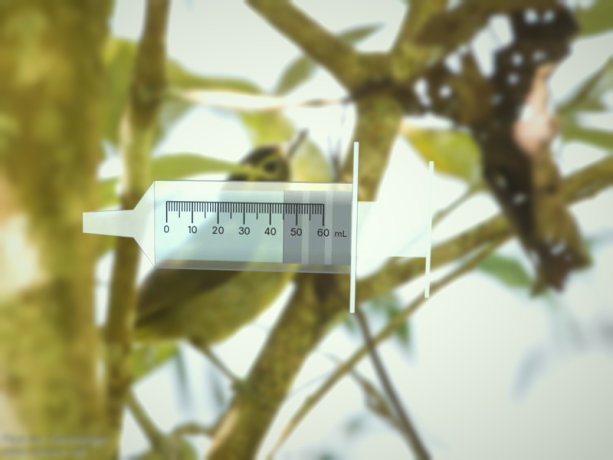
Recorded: 45 mL
